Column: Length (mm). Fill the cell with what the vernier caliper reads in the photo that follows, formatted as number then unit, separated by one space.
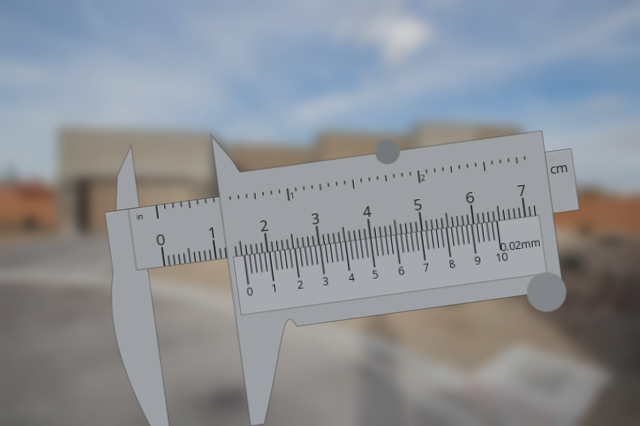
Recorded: 15.5 mm
